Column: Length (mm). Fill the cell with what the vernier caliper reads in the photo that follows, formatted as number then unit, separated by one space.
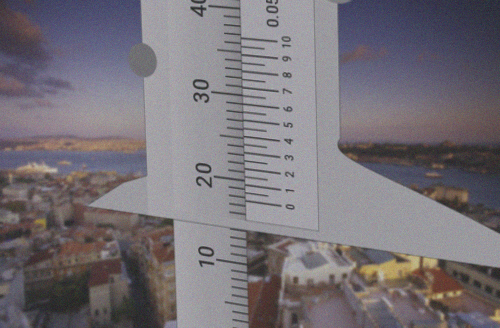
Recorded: 17.6 mm
